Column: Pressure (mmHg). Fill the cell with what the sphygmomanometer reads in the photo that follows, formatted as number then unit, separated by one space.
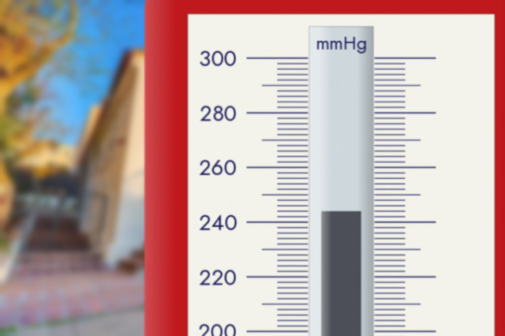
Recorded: 244 mmHg
